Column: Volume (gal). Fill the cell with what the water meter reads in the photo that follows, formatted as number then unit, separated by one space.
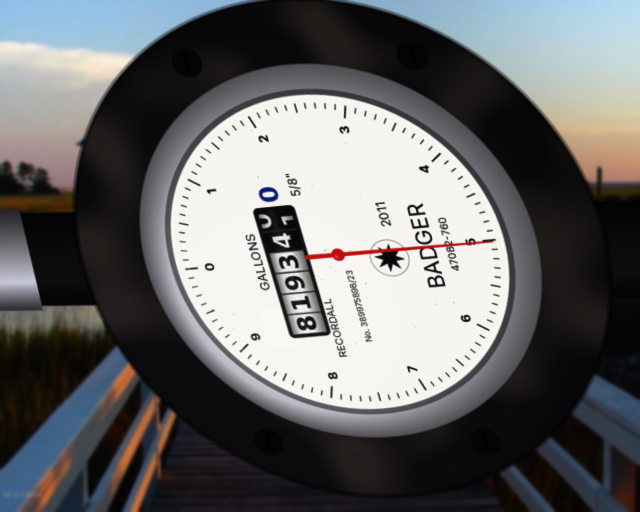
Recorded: 8193405.0 gal
